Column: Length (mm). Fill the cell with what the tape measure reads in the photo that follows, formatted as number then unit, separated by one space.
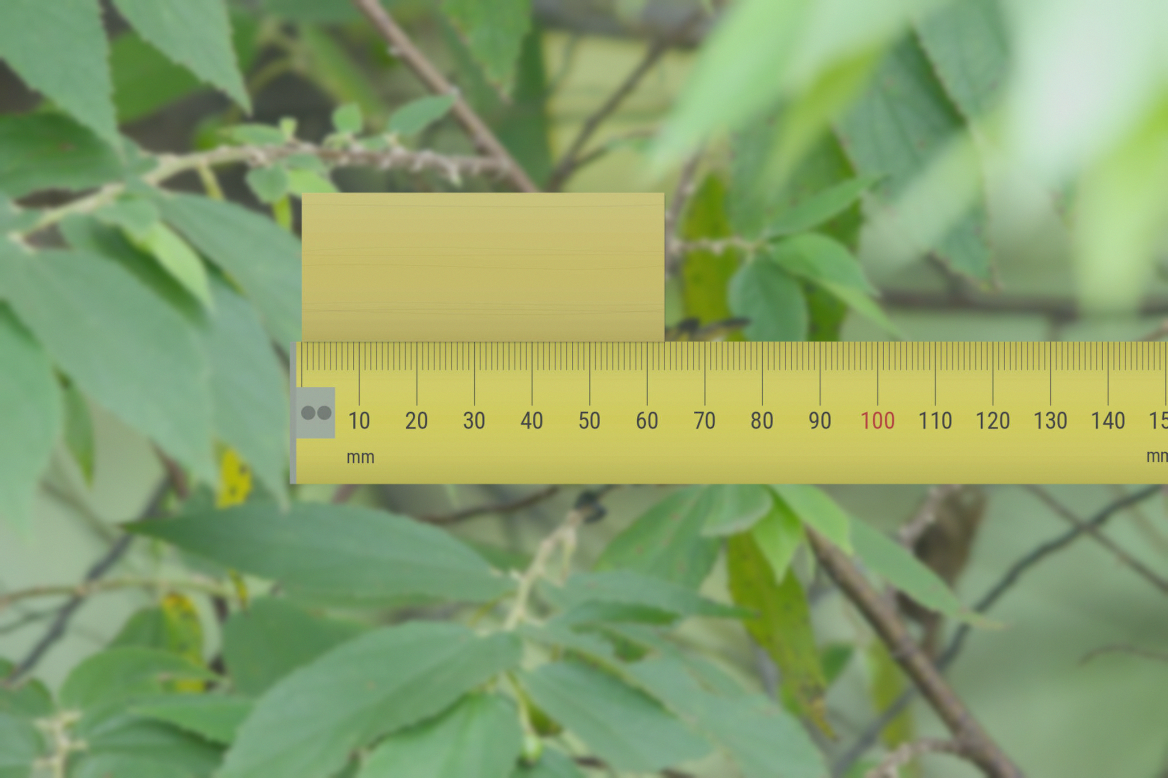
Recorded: 63 mm
